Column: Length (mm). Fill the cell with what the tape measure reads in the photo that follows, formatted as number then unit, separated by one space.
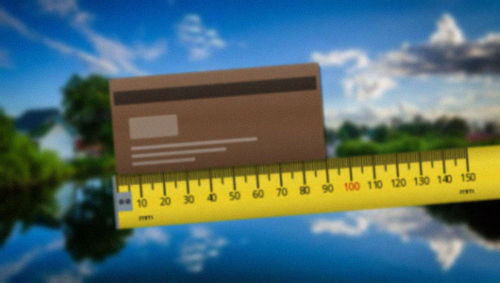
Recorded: 90 mm
